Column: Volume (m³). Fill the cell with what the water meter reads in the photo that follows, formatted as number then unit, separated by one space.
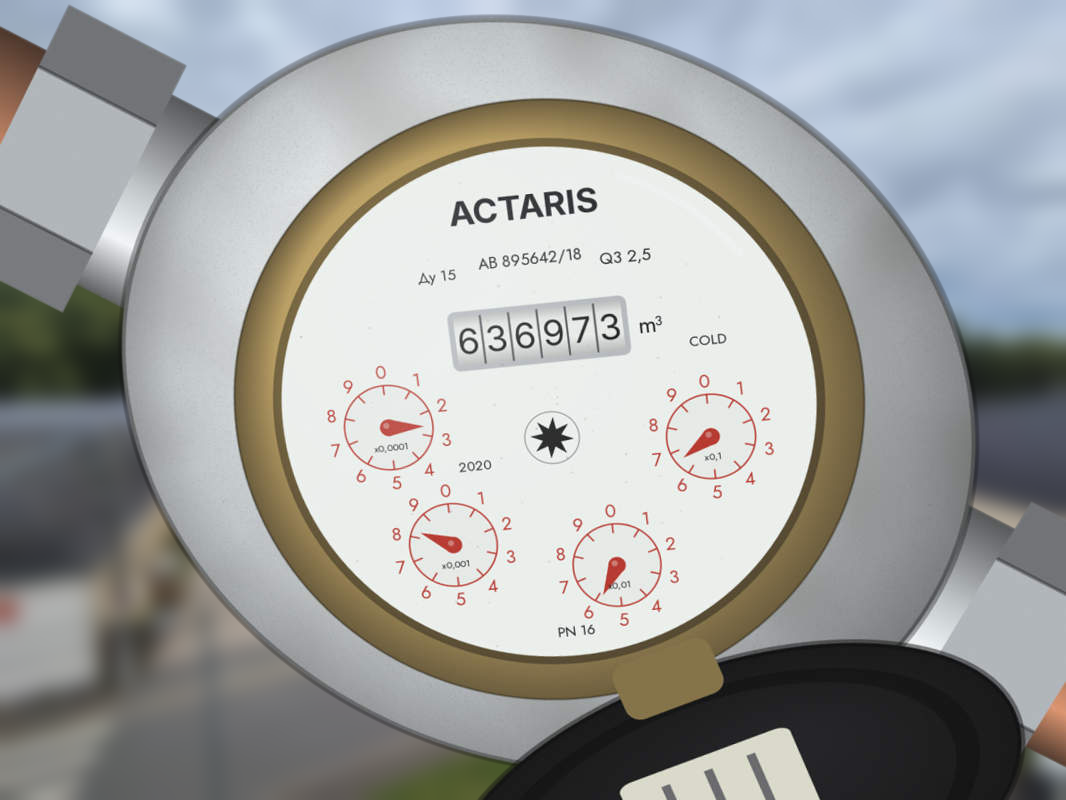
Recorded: 636973.6582 m³
